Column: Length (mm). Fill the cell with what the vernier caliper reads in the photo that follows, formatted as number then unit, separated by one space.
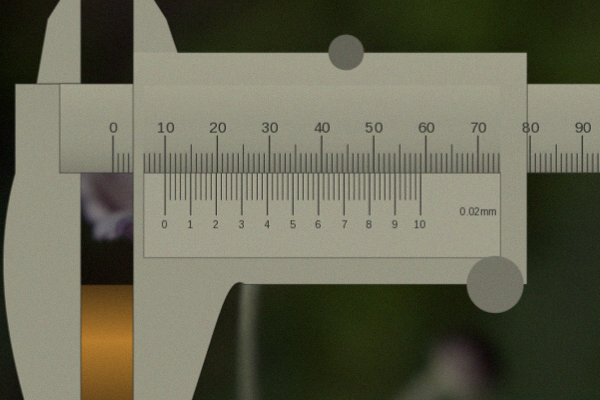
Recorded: 10.0 mm
